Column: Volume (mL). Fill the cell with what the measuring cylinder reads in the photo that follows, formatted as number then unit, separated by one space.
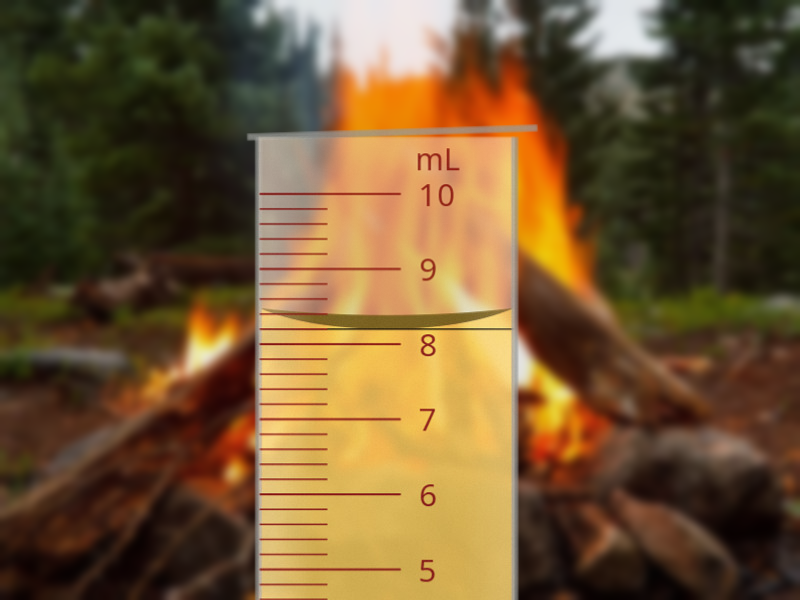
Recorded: 8.2 mL
